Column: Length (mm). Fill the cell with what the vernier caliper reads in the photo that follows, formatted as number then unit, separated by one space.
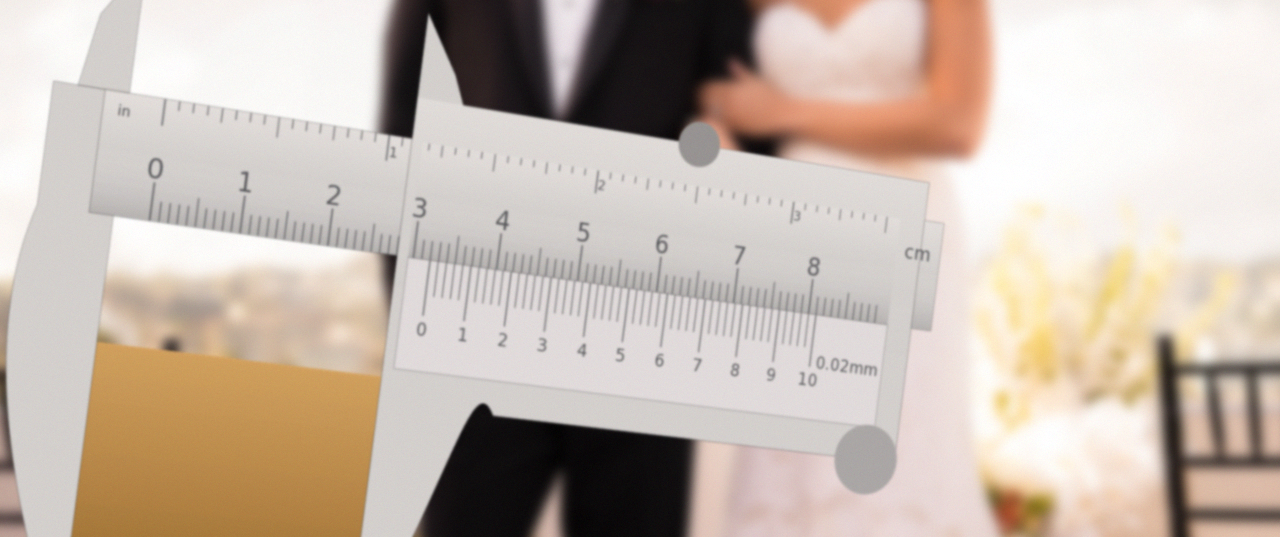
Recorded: 32.0 mm
